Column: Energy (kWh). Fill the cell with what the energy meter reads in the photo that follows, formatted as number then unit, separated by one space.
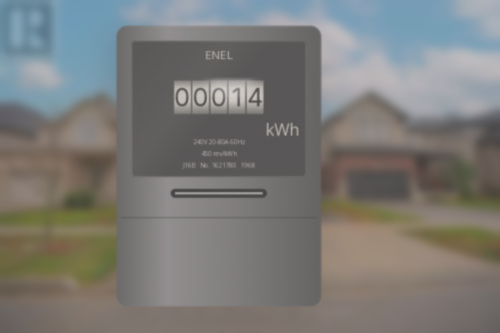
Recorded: 14 kWh
